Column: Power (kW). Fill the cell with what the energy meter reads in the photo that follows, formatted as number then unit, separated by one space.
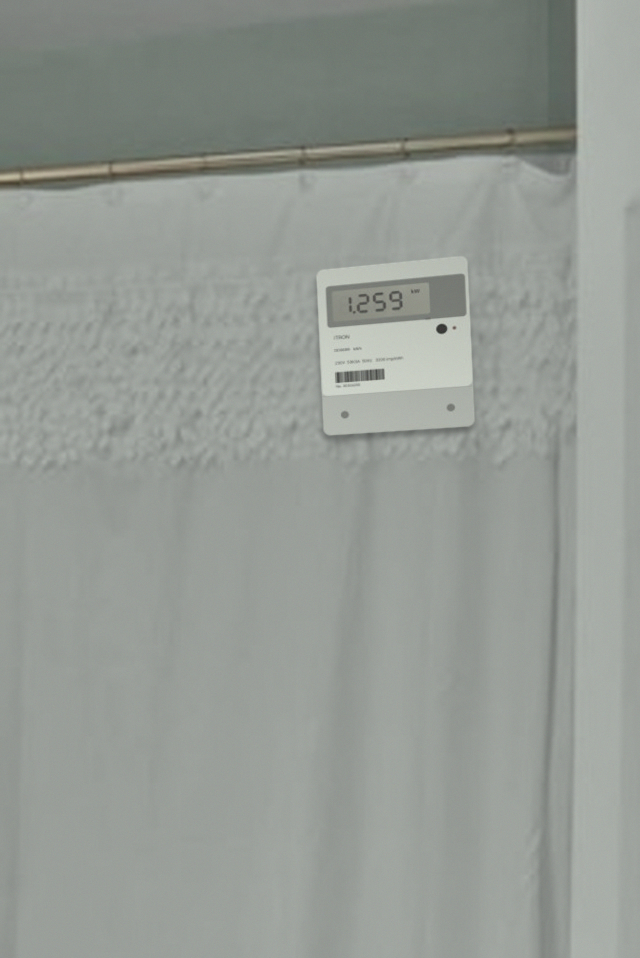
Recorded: 1.259 kW
